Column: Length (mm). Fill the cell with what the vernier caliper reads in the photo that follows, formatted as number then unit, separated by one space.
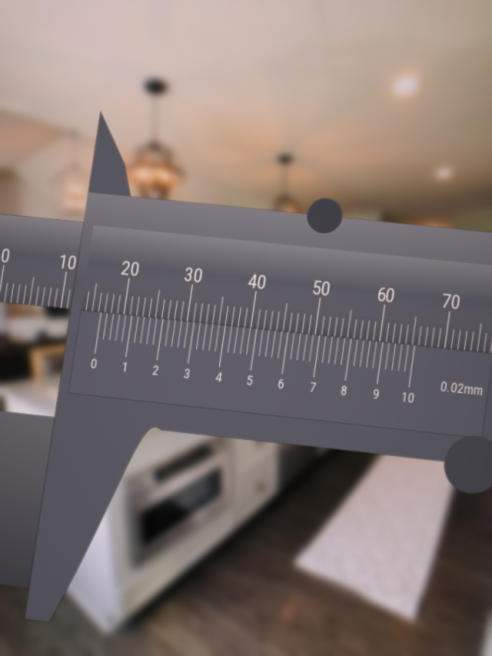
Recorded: 16.4 mm
